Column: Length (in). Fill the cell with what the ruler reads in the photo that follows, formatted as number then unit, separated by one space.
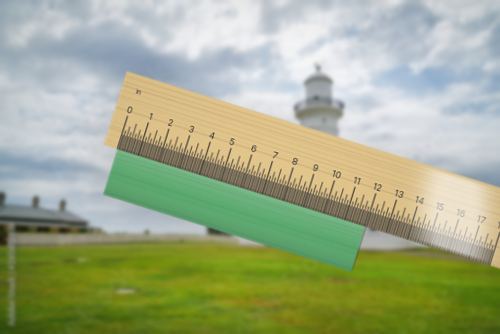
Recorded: 12 in
